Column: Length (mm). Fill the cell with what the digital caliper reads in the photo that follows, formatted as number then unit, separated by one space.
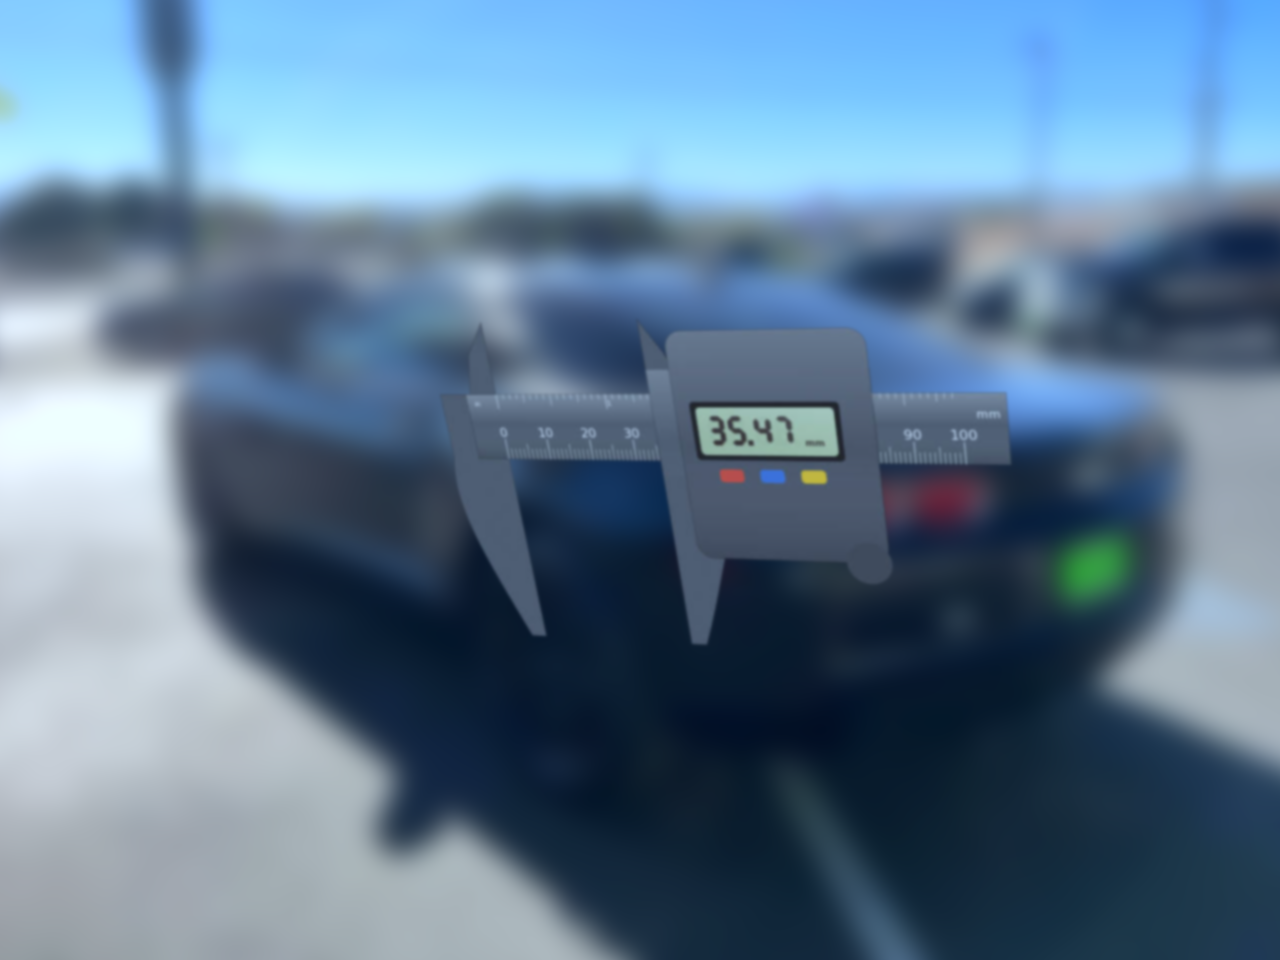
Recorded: 35.47 mm
